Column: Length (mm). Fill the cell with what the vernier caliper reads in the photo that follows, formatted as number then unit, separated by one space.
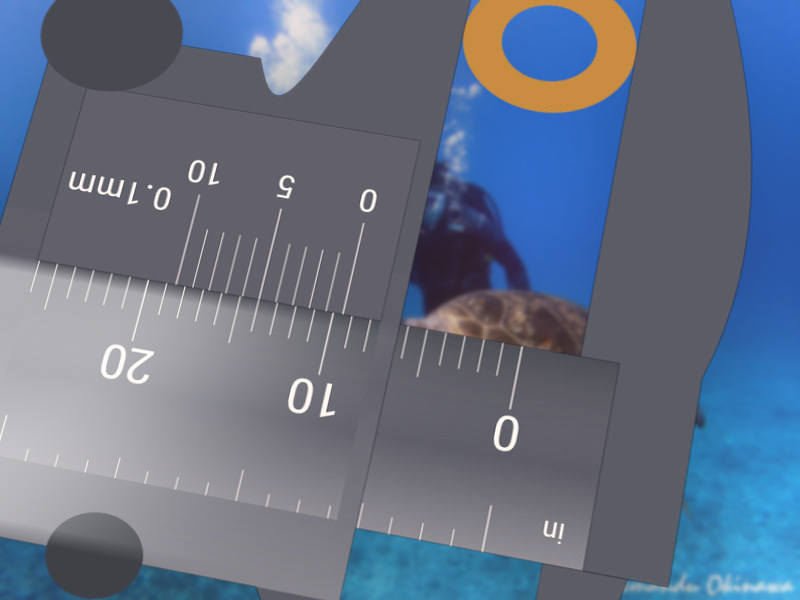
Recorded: 9.5 mm
